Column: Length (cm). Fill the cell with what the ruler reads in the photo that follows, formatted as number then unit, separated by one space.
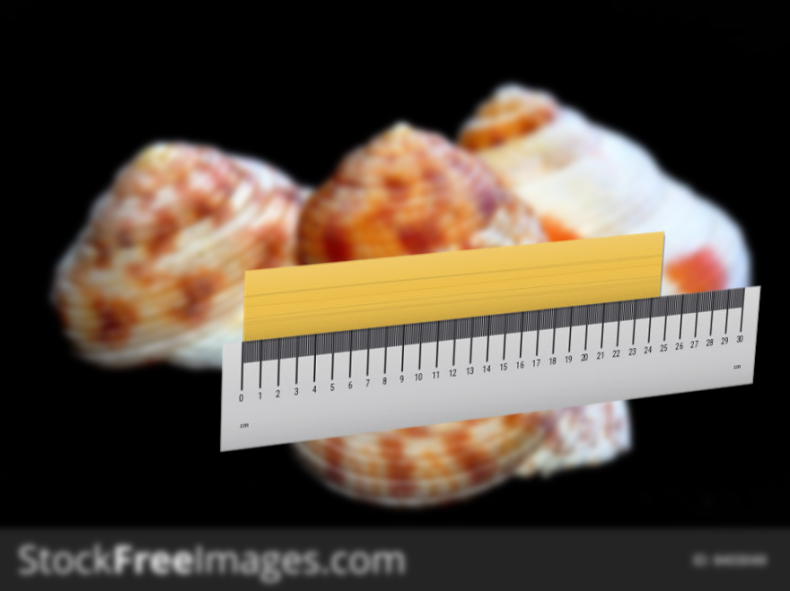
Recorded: 24.5 cm
